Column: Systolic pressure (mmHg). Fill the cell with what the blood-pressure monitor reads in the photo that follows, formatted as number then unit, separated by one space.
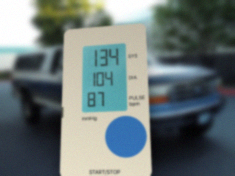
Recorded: 134 mmHg
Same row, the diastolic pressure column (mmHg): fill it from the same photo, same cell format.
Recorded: 104 mmHg
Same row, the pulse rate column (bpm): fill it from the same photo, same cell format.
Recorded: 87 bpm
